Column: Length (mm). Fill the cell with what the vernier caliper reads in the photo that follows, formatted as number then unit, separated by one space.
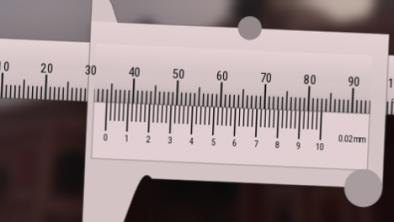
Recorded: 34.0 mm
